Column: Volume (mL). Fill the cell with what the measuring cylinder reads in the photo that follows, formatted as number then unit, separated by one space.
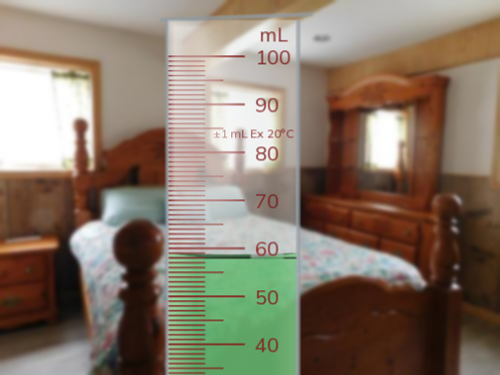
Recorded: 58 mL
